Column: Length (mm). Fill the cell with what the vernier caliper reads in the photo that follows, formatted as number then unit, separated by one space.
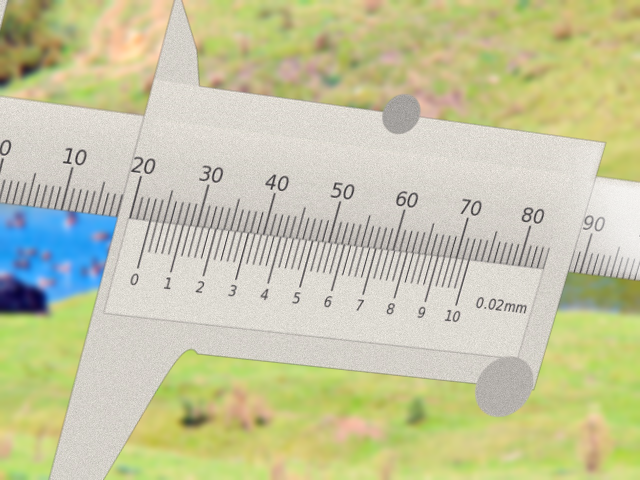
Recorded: 23.0 mm
